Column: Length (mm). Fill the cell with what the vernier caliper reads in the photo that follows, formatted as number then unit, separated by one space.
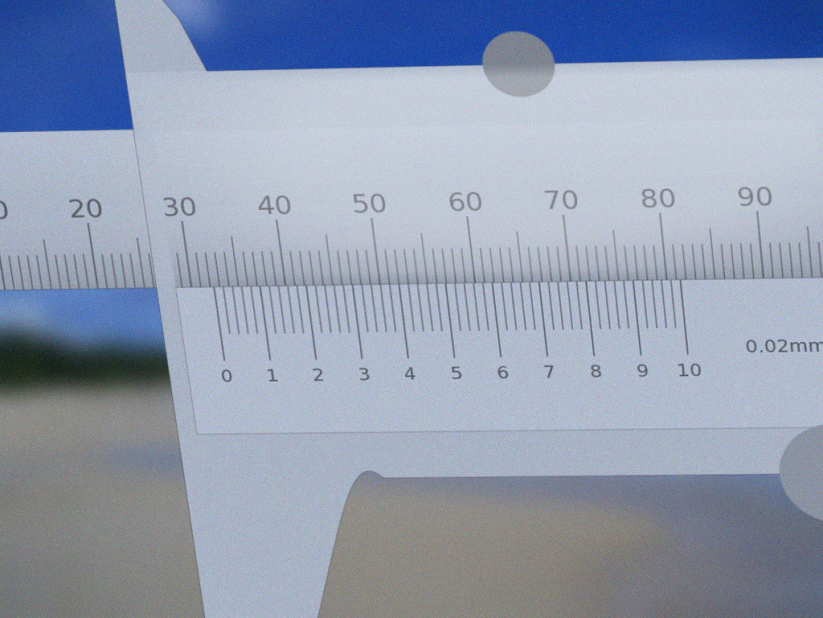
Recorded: 32.4 mm
